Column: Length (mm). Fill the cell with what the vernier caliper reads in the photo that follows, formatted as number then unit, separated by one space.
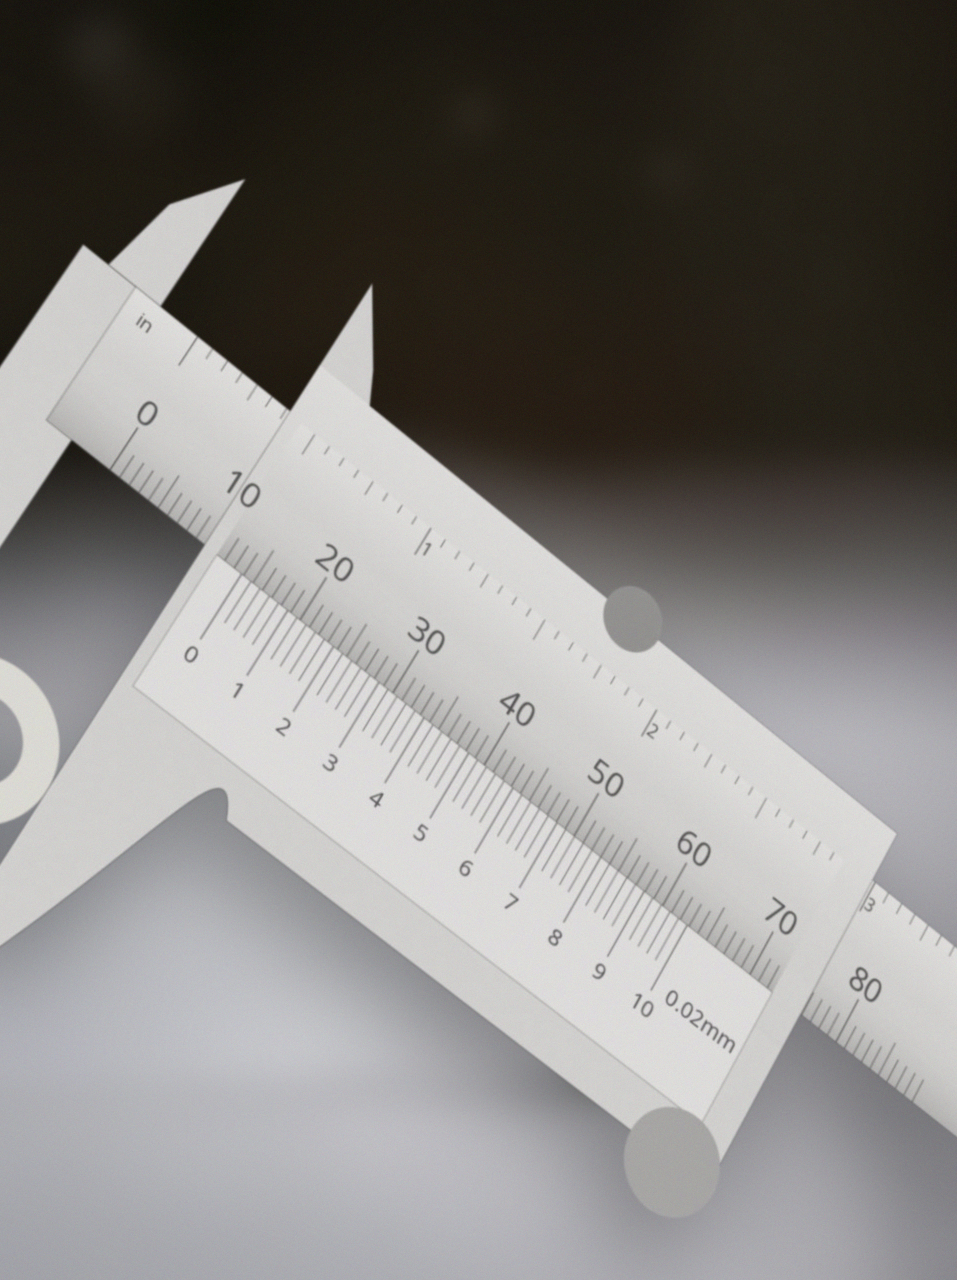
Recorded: 13.8 mm
